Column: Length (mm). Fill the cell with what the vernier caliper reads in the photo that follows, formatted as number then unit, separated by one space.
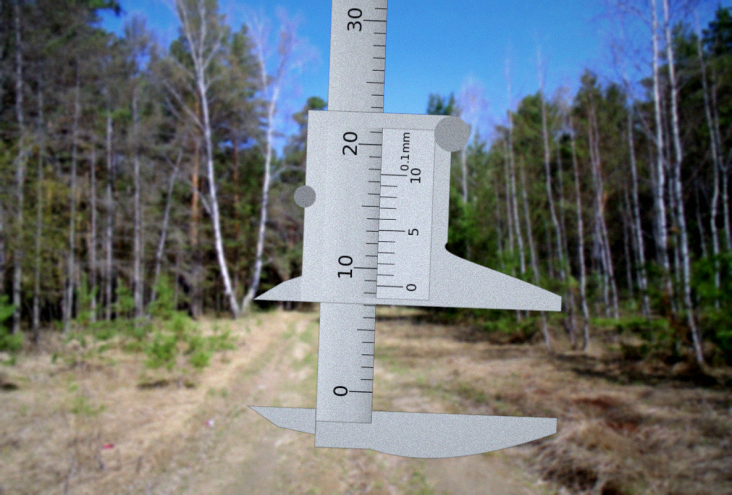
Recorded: 8.6 mm
